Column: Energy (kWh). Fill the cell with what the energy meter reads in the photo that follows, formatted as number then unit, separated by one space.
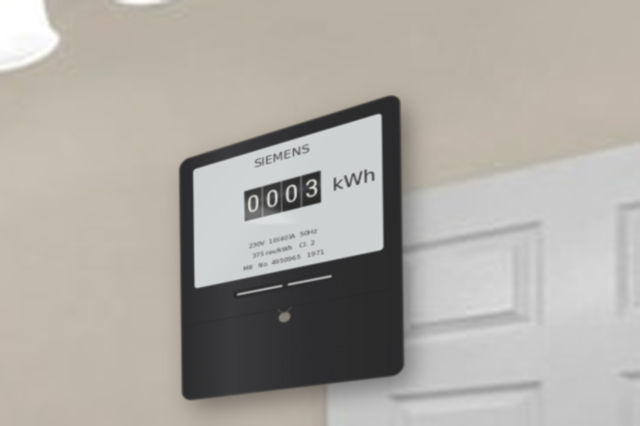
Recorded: 3 kWh
